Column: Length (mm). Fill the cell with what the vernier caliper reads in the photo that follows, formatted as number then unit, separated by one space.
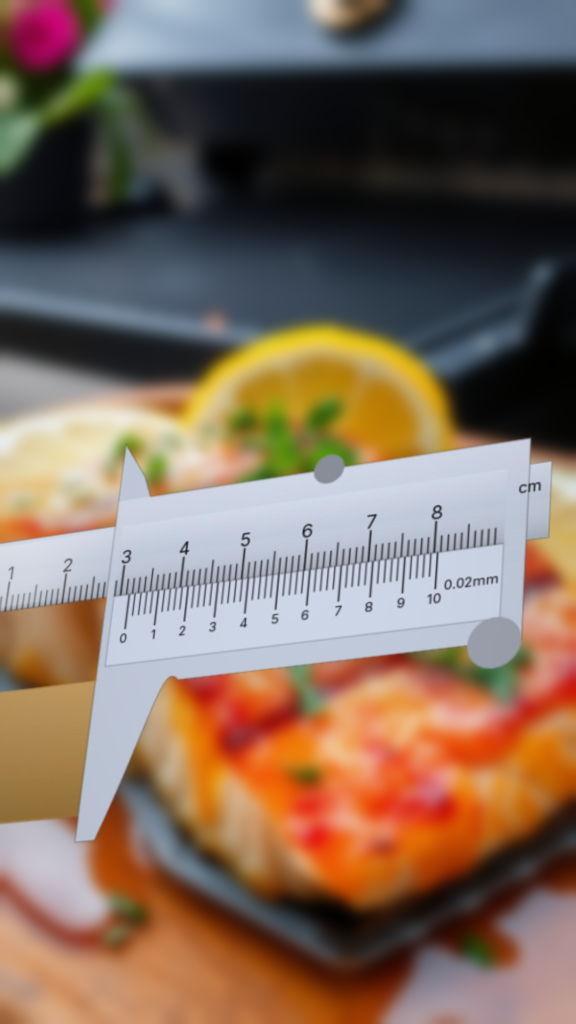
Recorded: 31.5 mm
